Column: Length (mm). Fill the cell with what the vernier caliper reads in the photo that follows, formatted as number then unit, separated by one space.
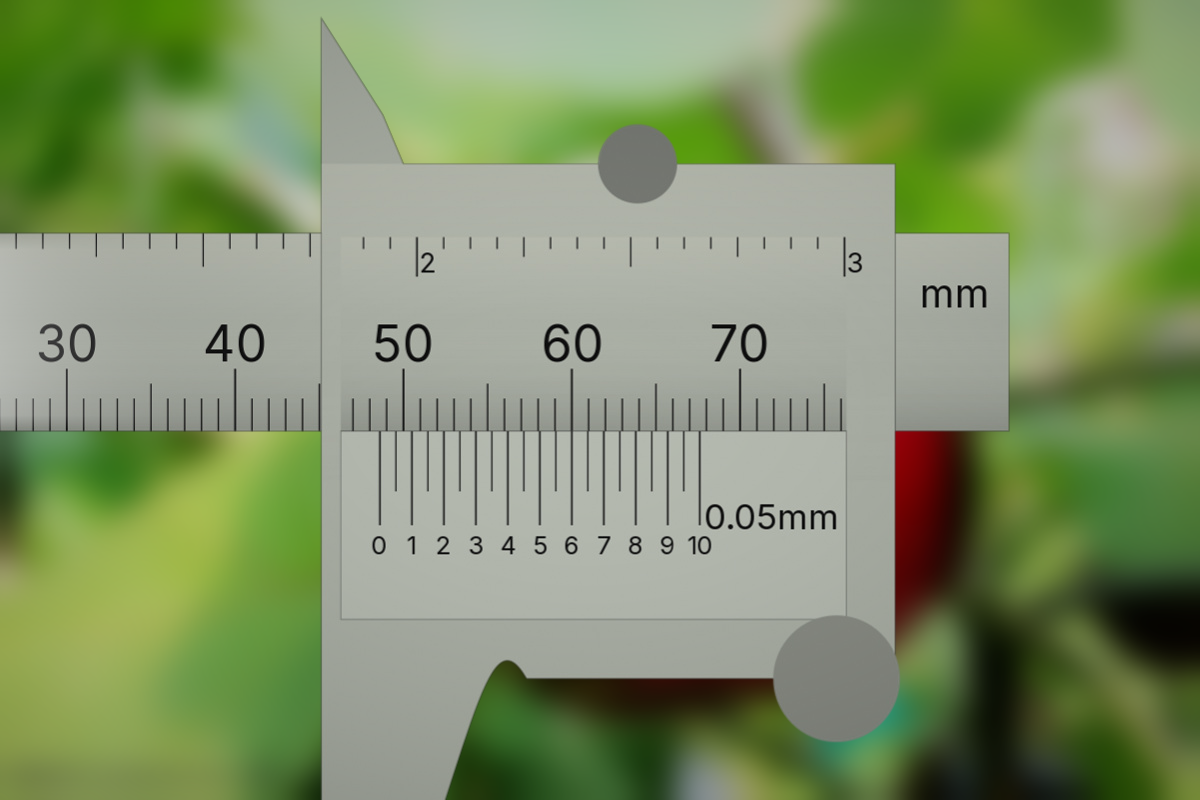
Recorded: 48.6 mm
